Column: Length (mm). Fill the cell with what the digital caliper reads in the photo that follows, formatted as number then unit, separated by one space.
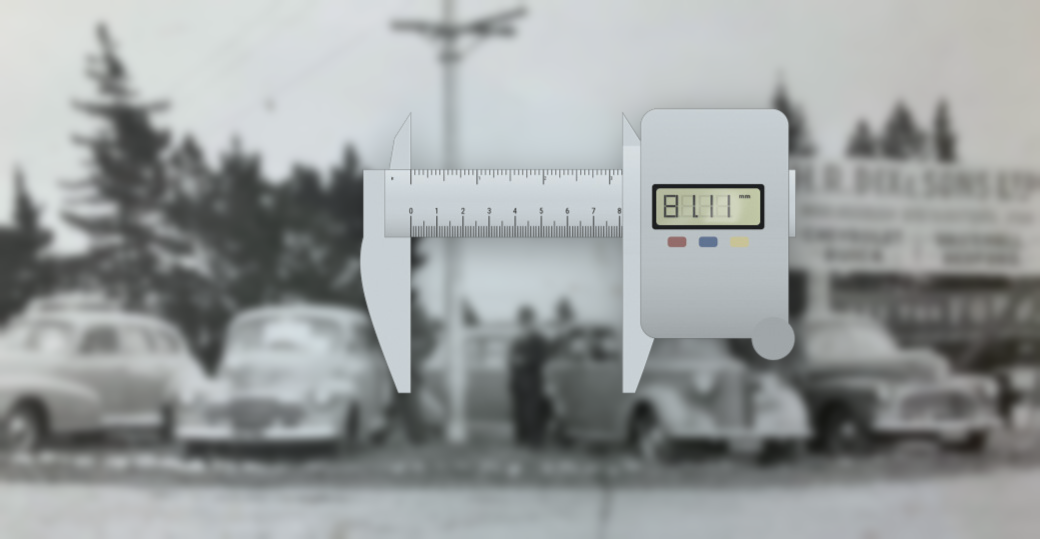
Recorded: 81.11 mm
